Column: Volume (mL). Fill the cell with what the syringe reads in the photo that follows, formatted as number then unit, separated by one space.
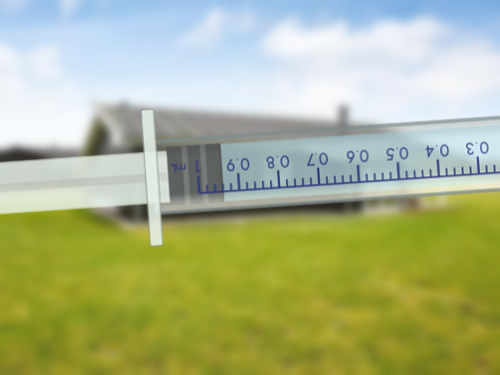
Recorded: 0.94 mL
